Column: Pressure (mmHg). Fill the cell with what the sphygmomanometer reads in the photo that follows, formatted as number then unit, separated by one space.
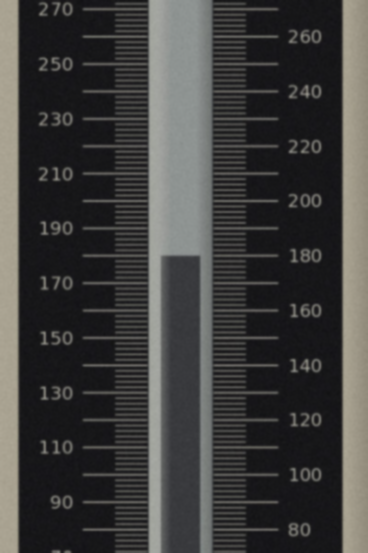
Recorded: 180 mmHg
